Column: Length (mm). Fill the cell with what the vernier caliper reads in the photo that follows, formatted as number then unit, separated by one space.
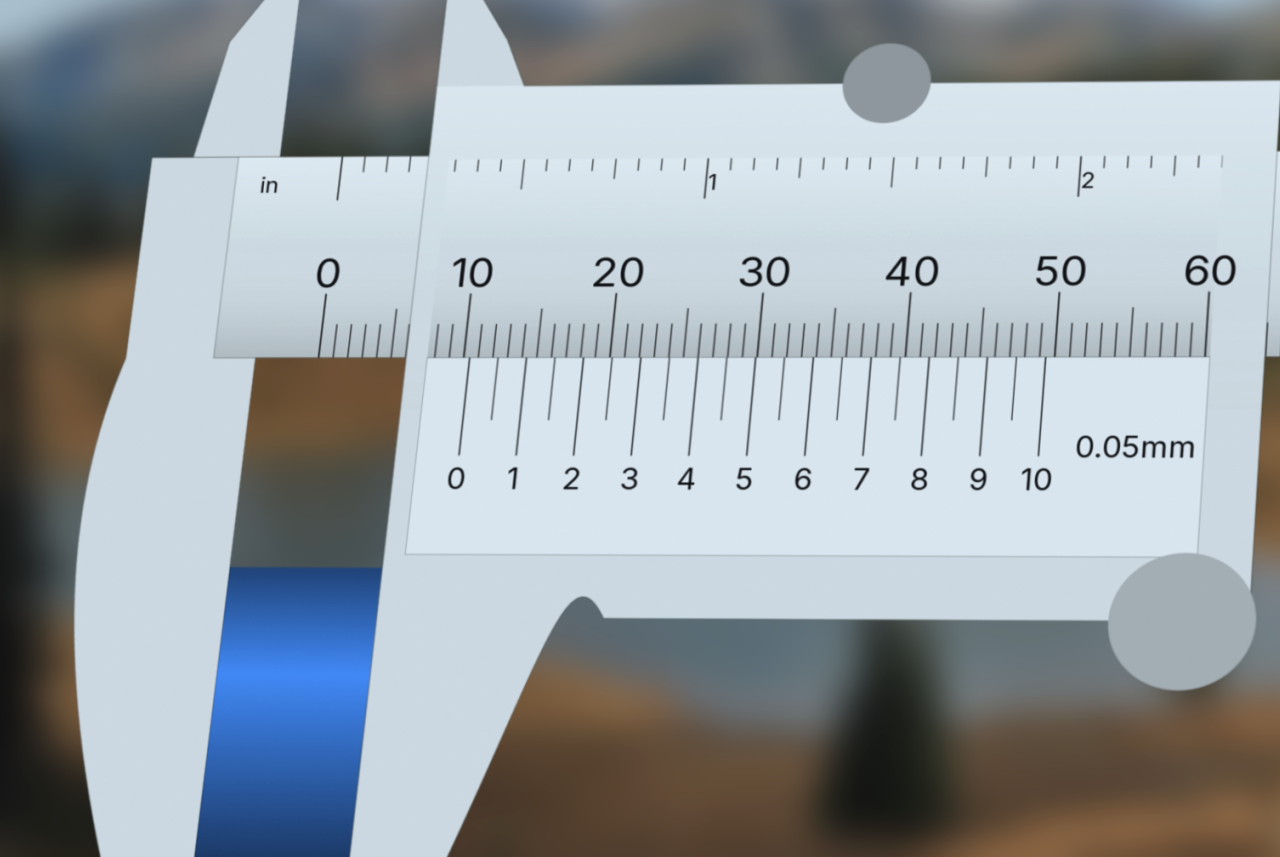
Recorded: 10.4 mm
